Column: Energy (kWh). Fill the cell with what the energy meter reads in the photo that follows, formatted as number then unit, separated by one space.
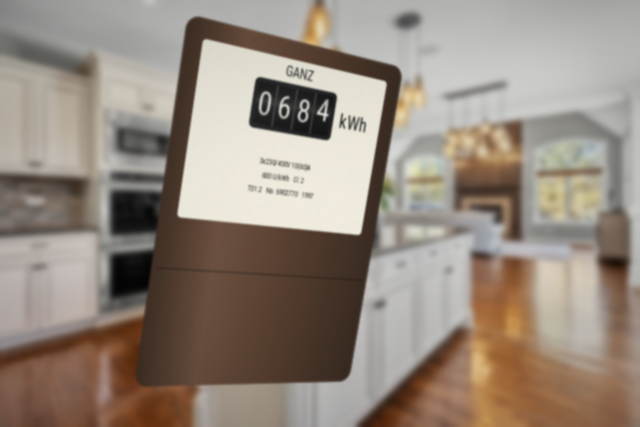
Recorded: 684 kWh
